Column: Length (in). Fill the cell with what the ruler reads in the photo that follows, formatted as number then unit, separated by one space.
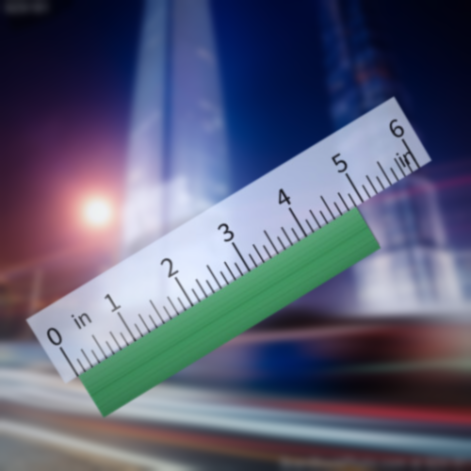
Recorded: 4.875 in
